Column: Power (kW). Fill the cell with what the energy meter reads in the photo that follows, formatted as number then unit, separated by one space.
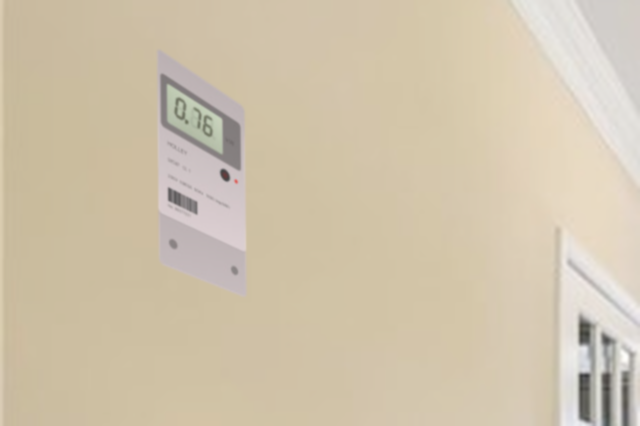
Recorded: 0.76 kW
